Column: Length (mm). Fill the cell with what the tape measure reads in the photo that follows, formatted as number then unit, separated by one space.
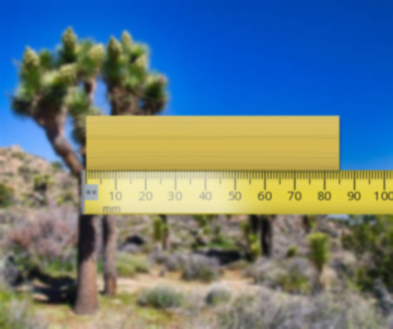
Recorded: 85 mm
